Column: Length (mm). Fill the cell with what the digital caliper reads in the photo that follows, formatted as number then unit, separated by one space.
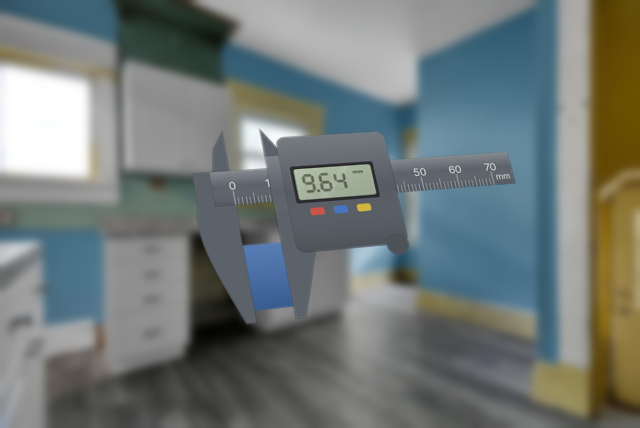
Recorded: 9.64 mm
